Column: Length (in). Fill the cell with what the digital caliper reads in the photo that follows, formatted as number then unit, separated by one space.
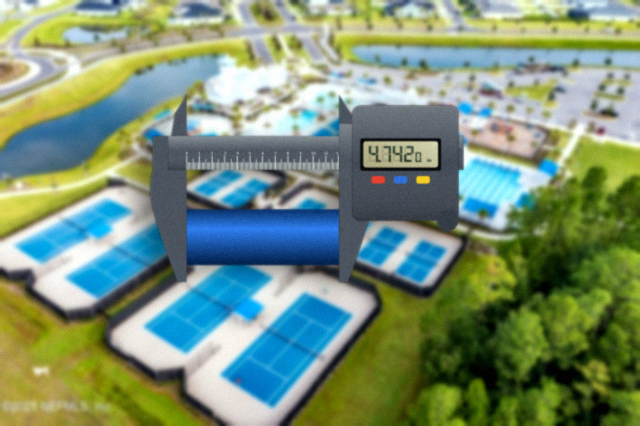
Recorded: 4.7420 in
